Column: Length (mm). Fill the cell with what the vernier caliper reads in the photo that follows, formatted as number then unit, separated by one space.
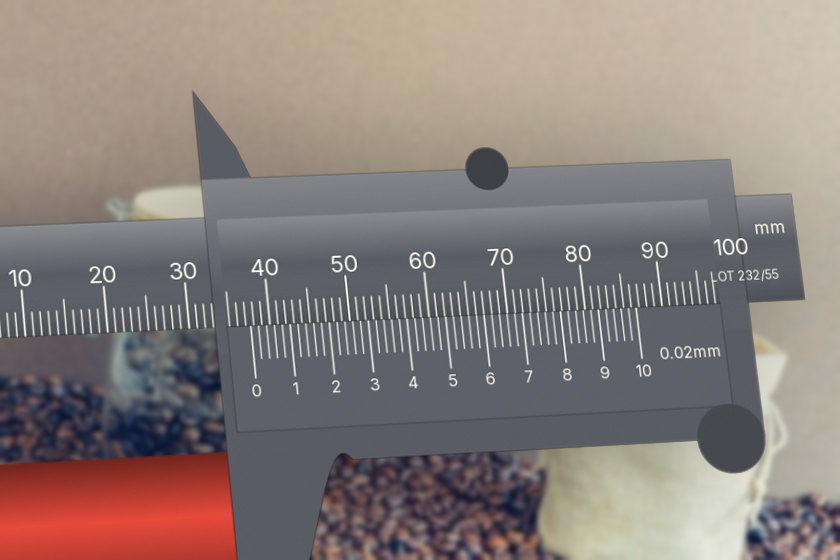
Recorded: 37.6 mm
